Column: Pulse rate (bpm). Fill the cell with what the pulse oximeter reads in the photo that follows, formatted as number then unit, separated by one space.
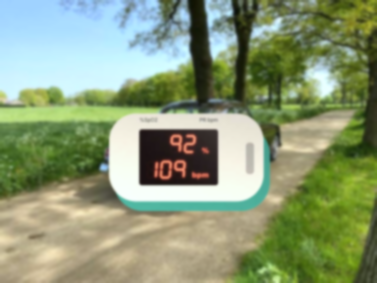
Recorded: 109 bpm
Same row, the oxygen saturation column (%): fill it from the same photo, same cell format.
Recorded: 92 %
